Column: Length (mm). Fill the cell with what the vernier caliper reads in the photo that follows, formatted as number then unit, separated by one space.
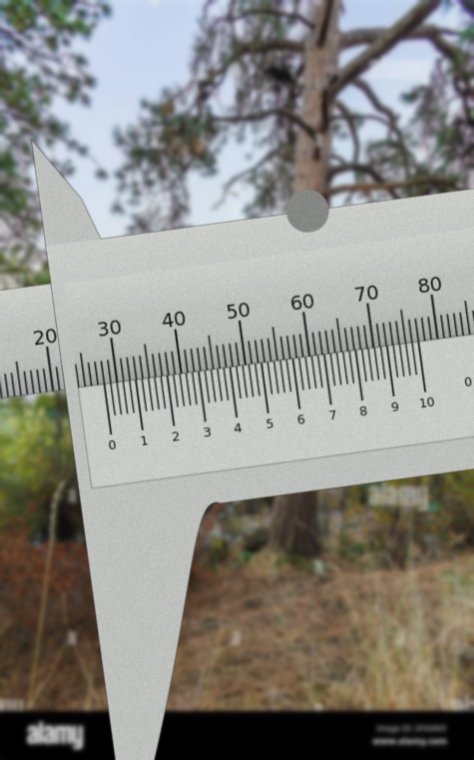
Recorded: 28.0 mm
